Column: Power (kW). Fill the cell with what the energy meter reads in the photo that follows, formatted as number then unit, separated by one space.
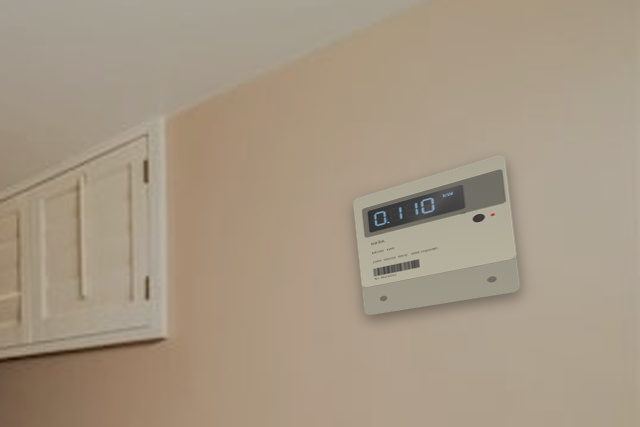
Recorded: 0.110 kW
